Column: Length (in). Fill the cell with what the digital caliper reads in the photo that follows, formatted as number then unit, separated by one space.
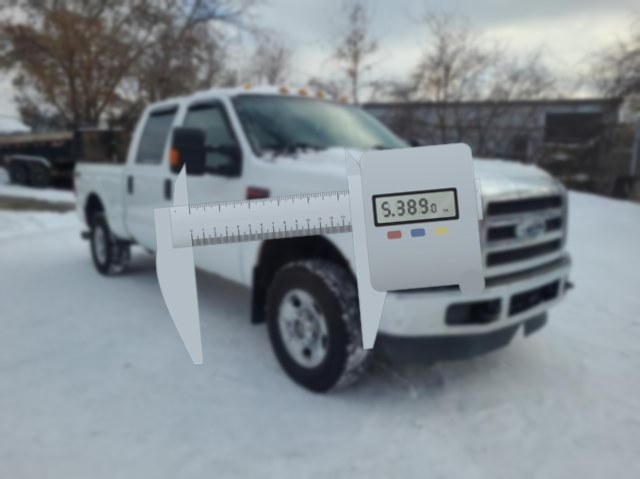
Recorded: 5.3890 in
